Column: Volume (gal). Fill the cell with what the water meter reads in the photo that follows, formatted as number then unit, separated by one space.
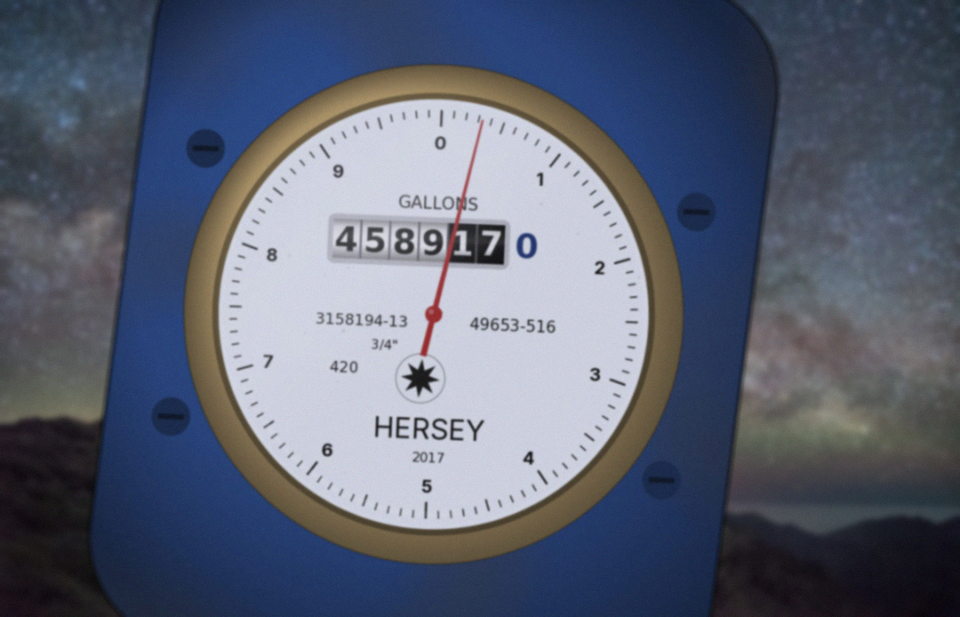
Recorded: 4589170.3 gal
